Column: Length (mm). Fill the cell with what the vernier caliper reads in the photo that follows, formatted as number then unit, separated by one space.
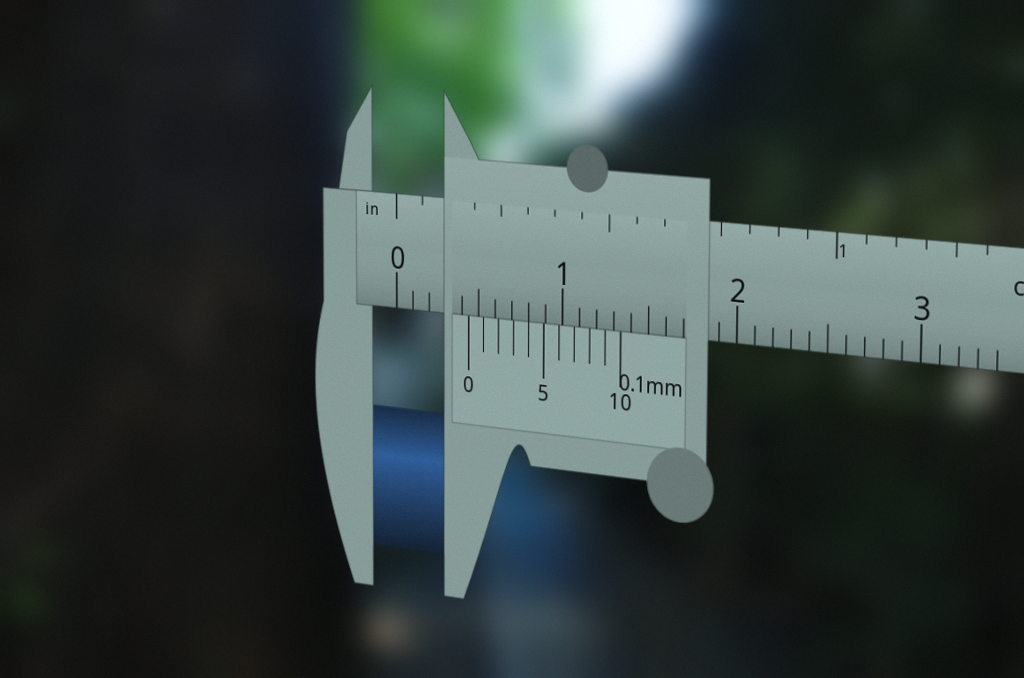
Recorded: 4.4 mm
